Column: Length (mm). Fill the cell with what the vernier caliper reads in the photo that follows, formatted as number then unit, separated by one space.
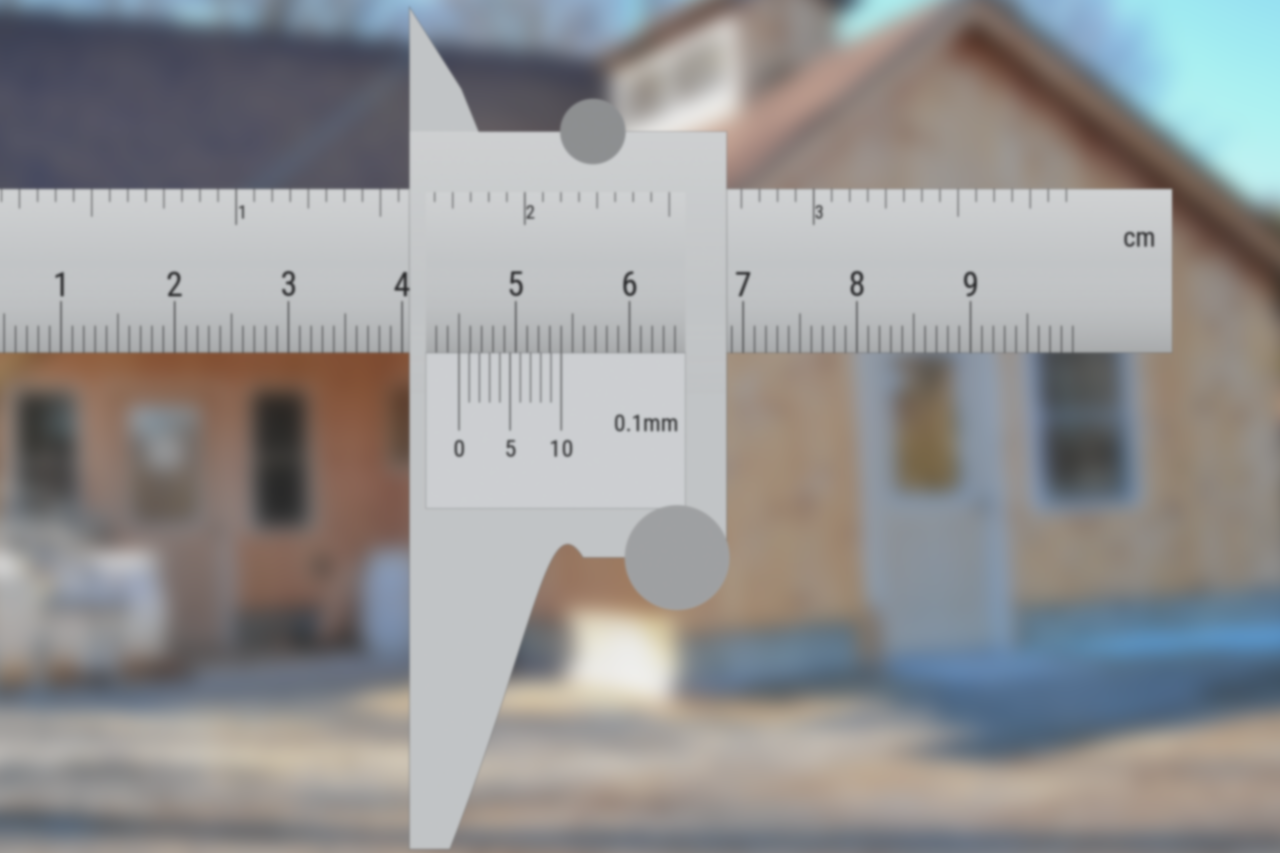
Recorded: 45.0 mm
